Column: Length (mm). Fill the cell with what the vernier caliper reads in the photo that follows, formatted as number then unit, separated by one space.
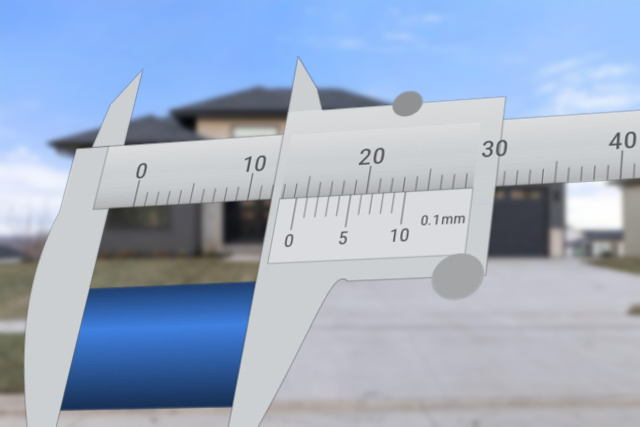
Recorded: 14.2 mm
